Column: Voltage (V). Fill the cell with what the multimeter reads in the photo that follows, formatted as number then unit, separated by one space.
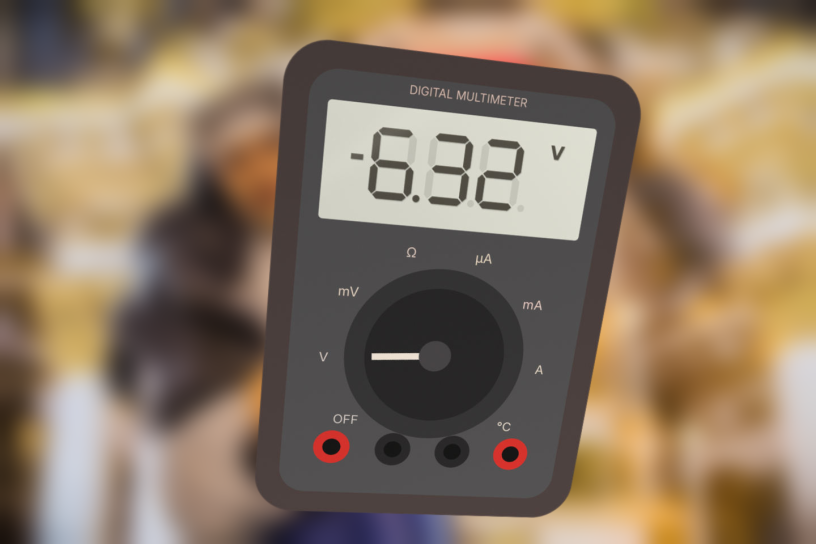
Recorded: -6.32 V
